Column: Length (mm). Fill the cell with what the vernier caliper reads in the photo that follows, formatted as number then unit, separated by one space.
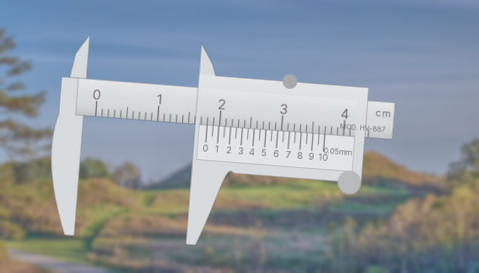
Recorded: 18.0 mm
